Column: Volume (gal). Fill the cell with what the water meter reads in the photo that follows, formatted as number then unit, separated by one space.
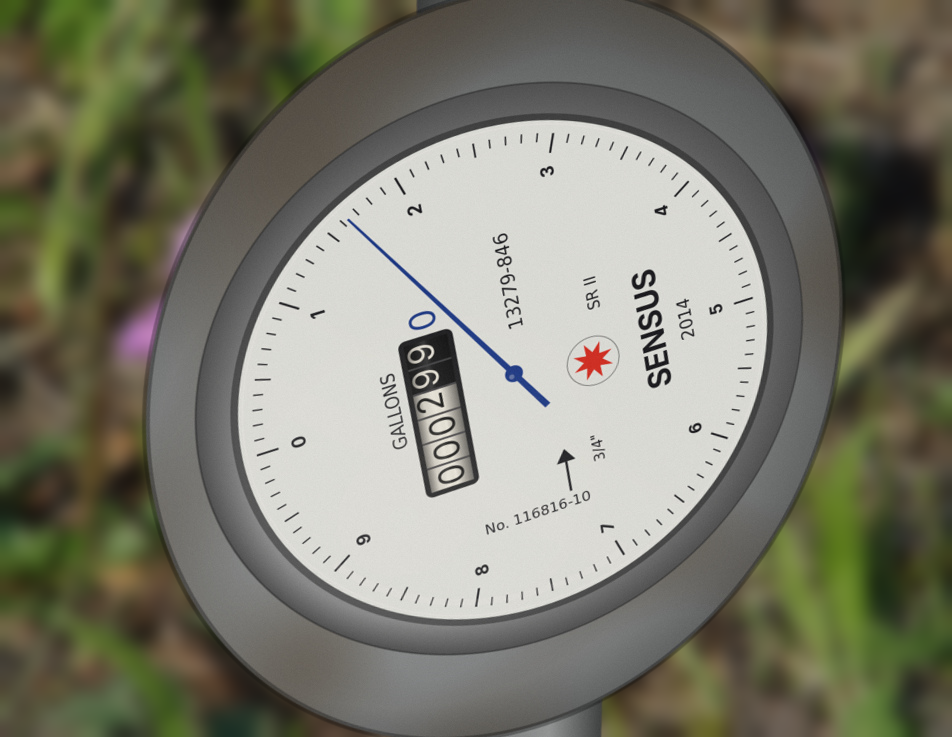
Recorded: 2991.6 gal
